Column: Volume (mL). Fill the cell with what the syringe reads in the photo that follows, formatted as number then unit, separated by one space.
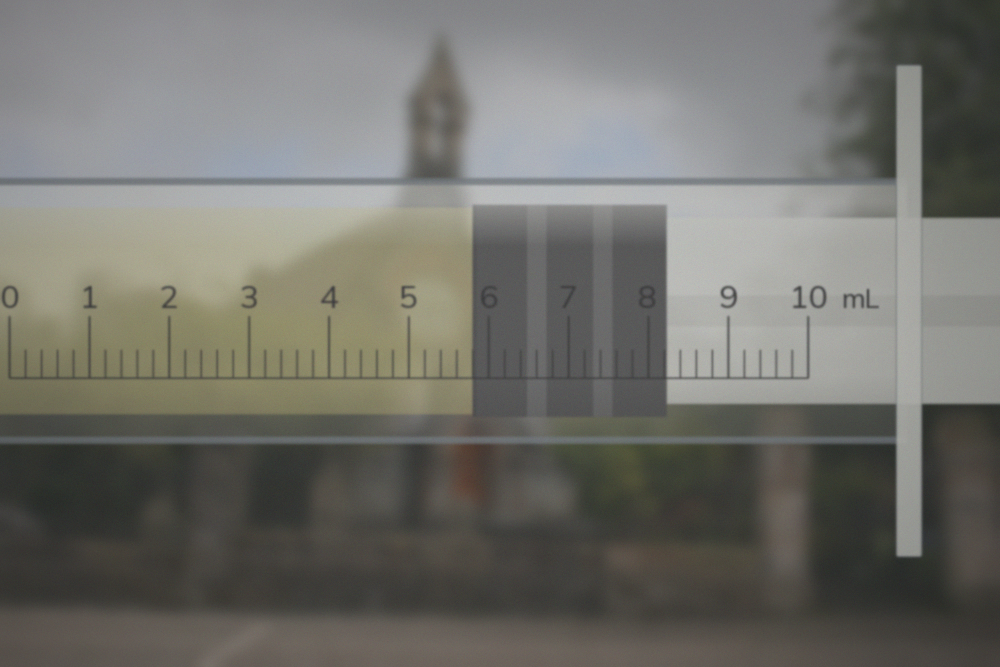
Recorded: 5.8 mL
